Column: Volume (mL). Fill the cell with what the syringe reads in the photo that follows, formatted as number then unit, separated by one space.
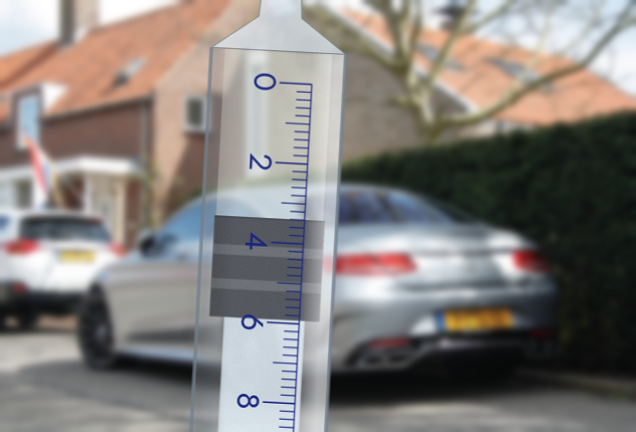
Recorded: 3.4 mL
